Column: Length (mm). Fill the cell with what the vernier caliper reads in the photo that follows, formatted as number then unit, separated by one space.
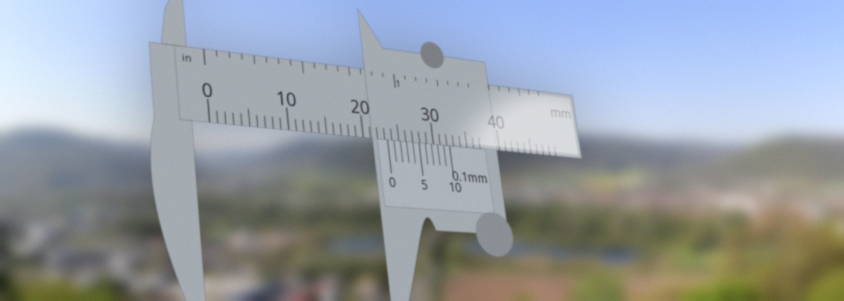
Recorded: 23.4 mm
